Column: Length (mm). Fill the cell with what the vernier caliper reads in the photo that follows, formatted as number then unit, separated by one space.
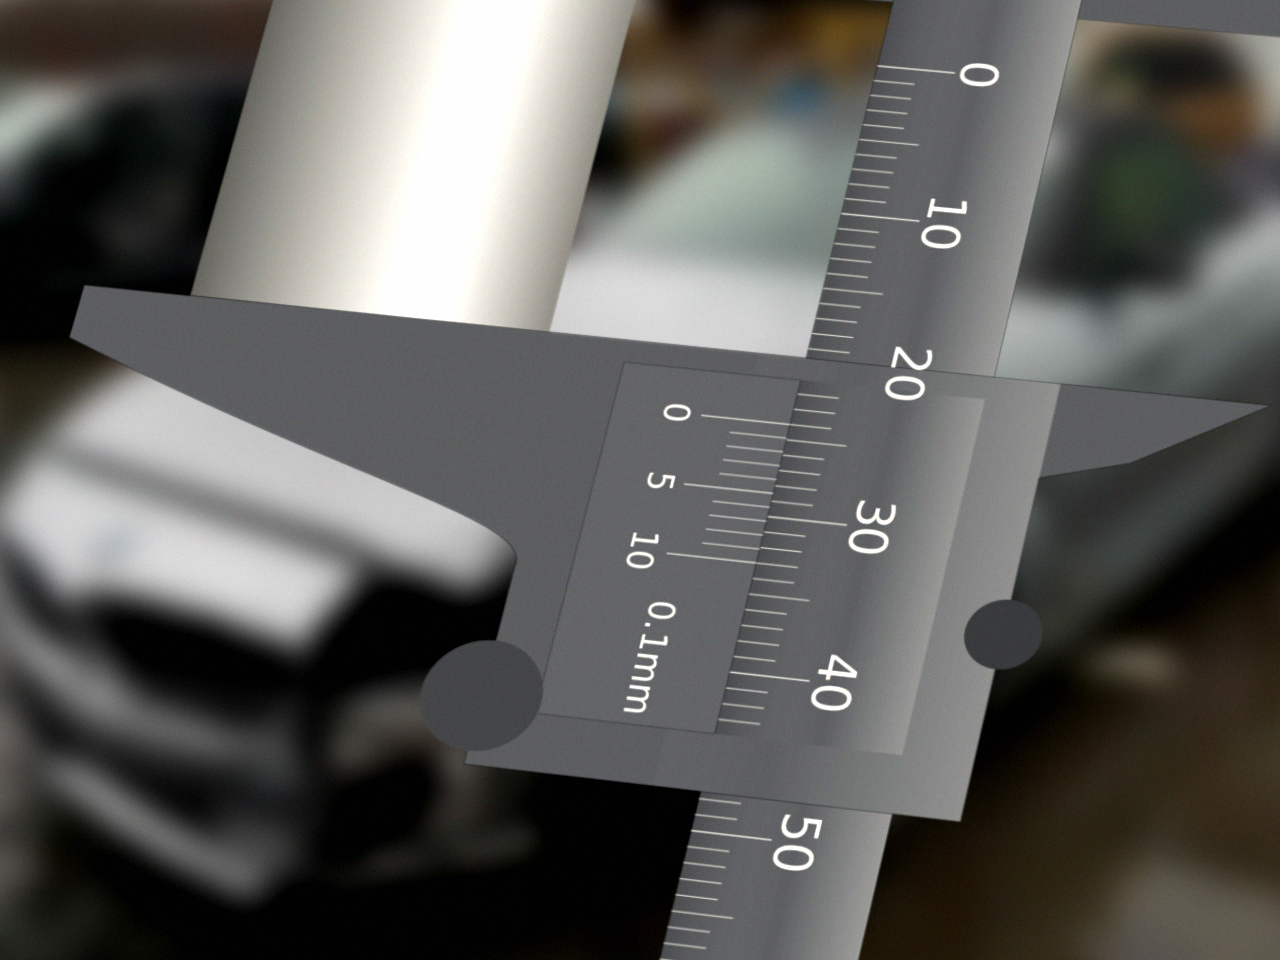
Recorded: 24.0 mm
